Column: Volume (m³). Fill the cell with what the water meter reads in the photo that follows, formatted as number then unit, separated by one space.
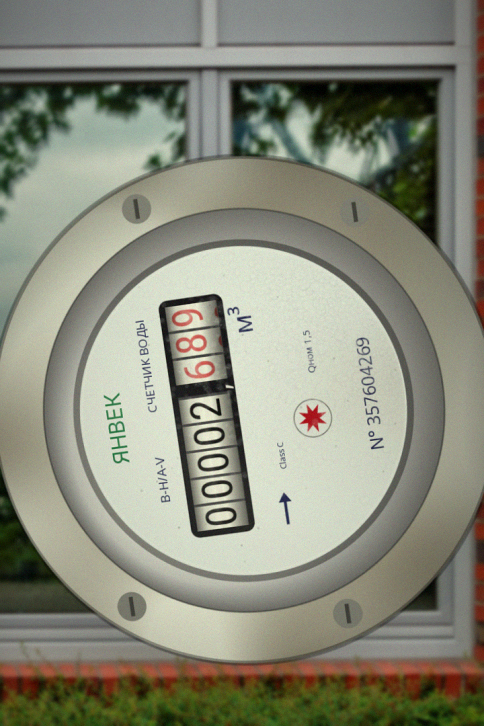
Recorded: 2.689 m³
